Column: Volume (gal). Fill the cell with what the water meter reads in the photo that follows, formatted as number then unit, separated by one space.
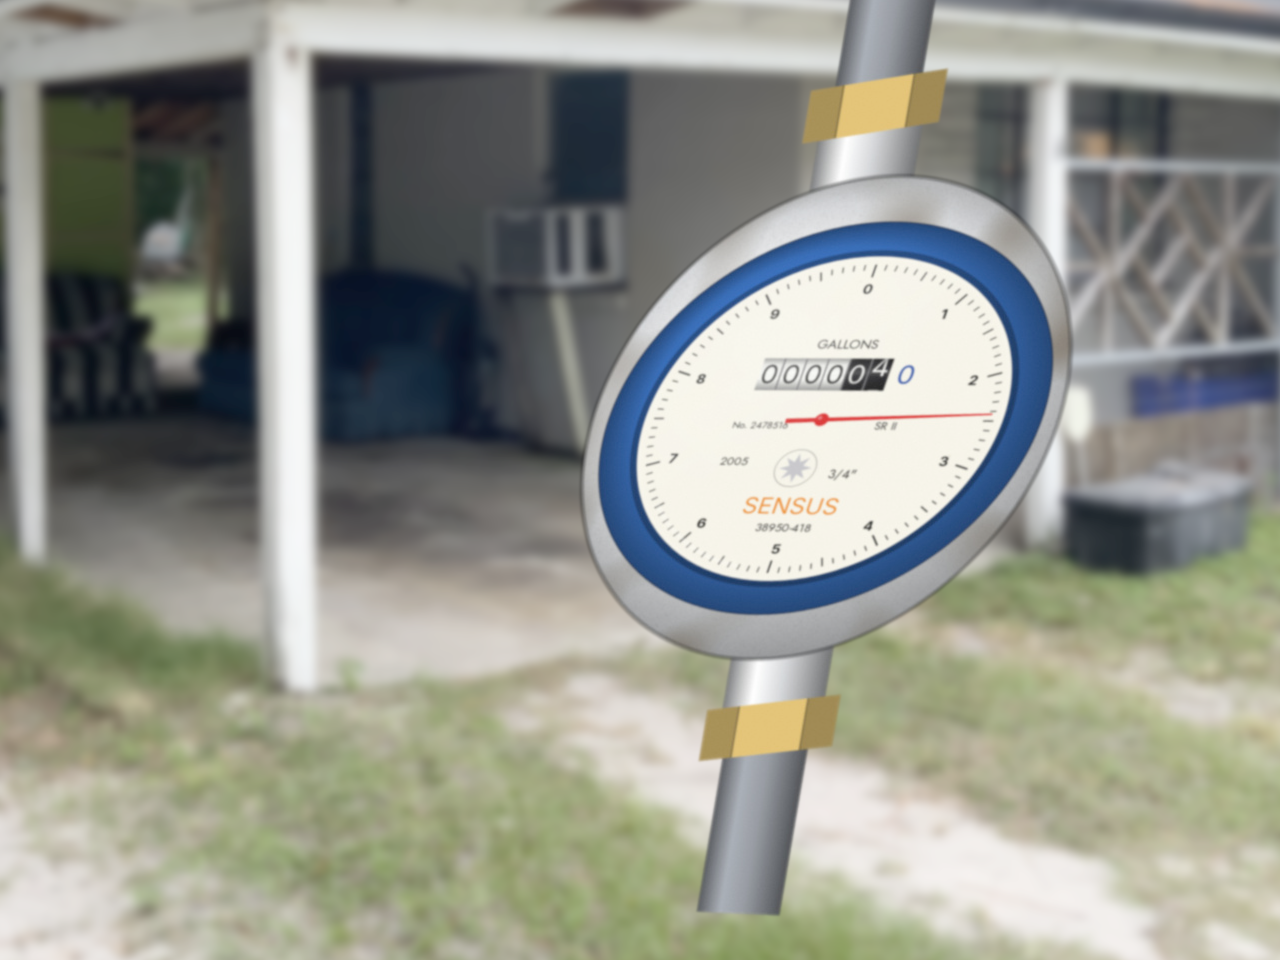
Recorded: 42.4 gal
